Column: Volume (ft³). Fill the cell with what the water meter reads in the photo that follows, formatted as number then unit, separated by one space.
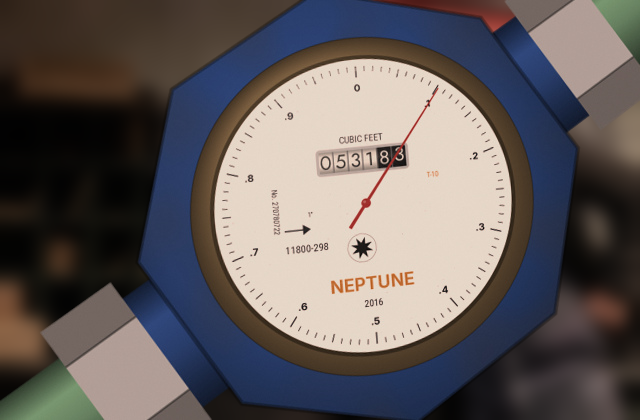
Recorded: 53183.10 ft³
